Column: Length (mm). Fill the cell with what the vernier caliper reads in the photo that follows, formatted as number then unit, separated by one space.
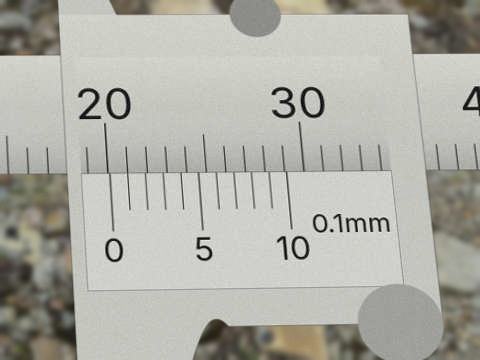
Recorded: 20.1 mm
